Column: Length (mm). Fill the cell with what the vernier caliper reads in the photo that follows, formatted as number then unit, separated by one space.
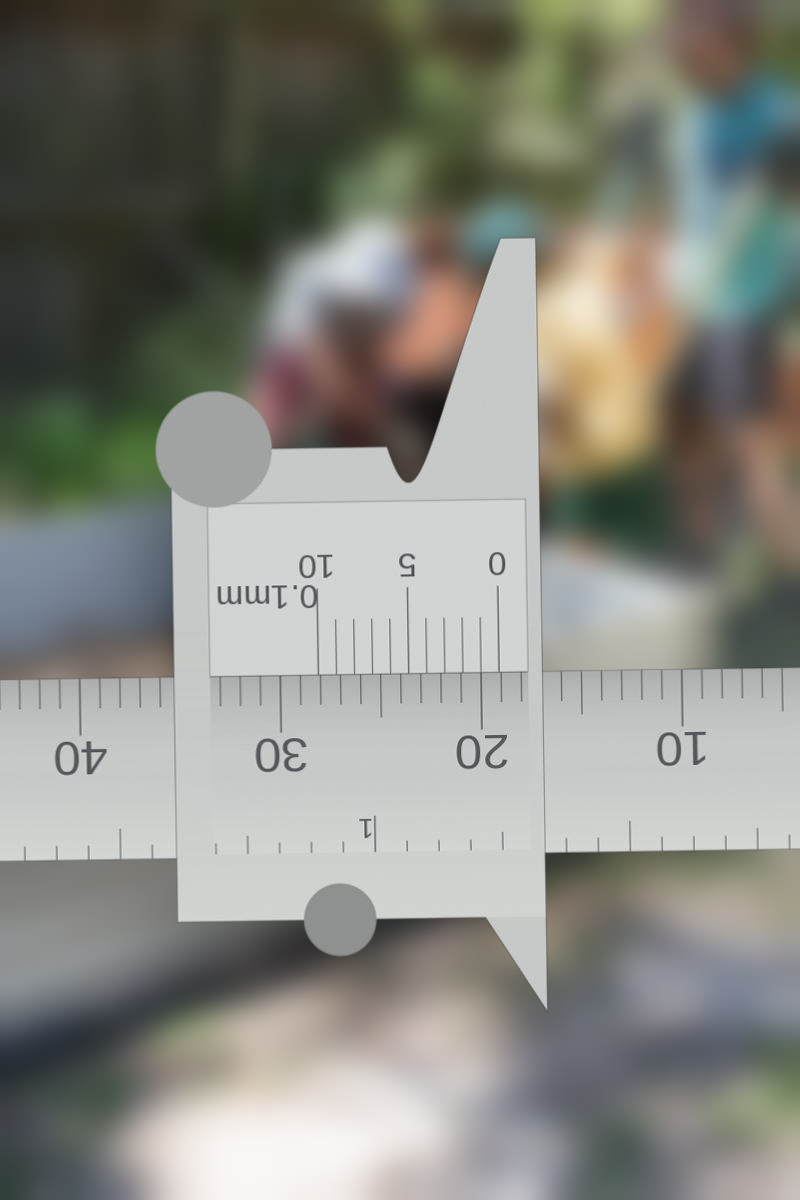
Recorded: 19.1 mm
